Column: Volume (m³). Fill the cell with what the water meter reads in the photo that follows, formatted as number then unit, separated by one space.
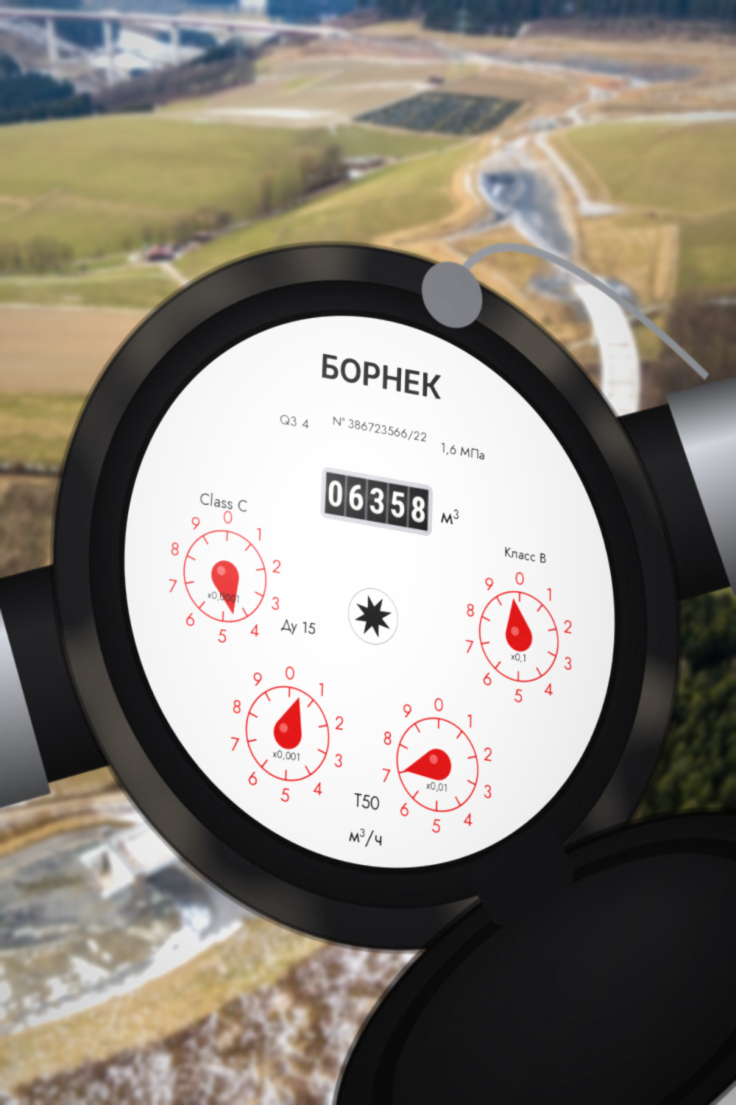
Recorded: 6357.9704 m³
